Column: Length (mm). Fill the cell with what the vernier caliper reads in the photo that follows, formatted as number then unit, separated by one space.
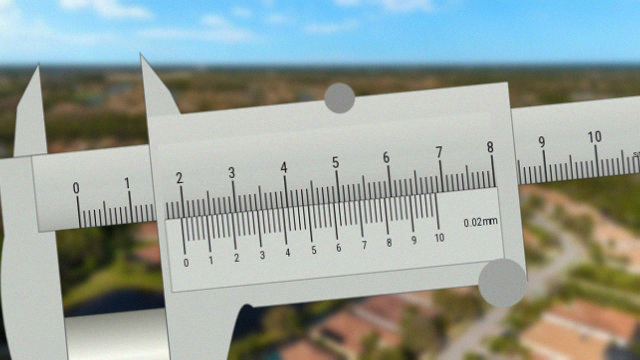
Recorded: 19.5 mm
